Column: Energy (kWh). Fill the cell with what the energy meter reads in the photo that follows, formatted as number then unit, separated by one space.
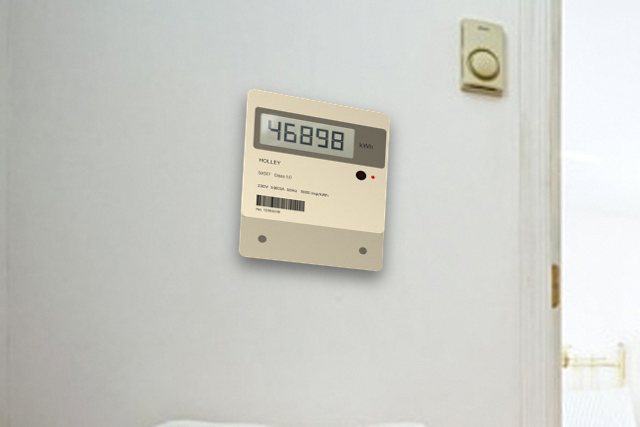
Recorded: 46898 kWh
